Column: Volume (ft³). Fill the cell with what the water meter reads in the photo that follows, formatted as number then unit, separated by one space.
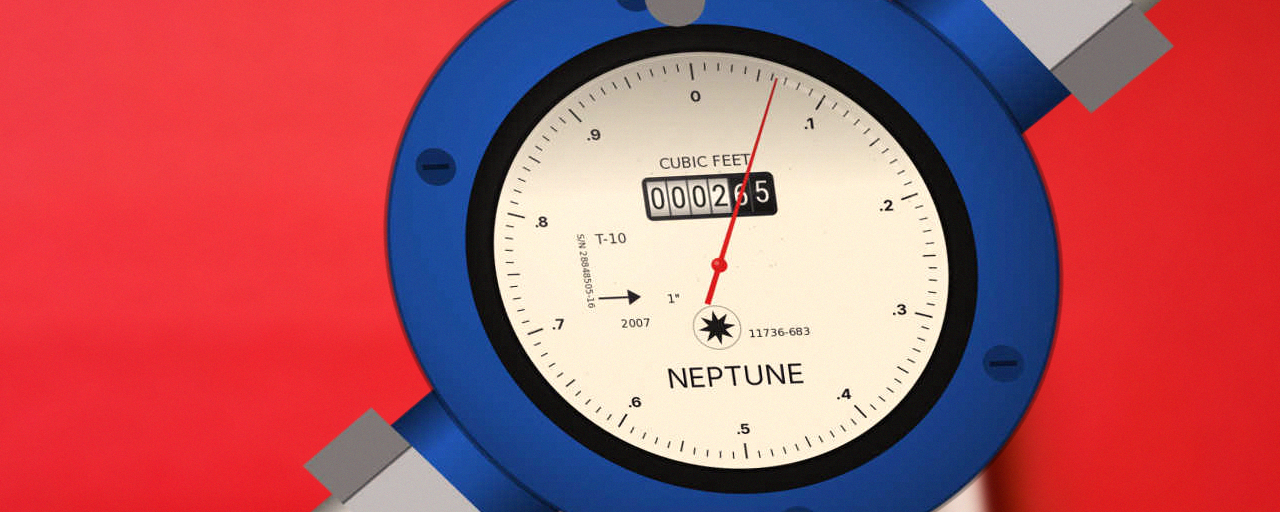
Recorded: 265.06 ft³
